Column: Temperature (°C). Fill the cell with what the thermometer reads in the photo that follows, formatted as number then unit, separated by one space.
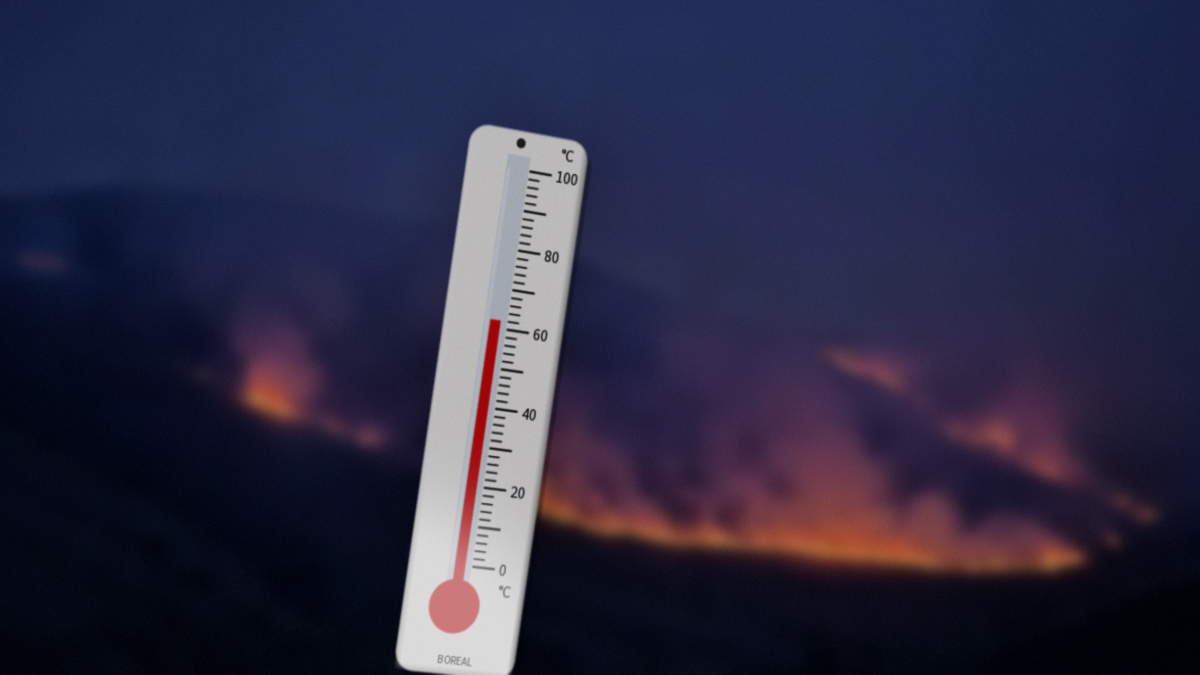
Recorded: 62 °C
